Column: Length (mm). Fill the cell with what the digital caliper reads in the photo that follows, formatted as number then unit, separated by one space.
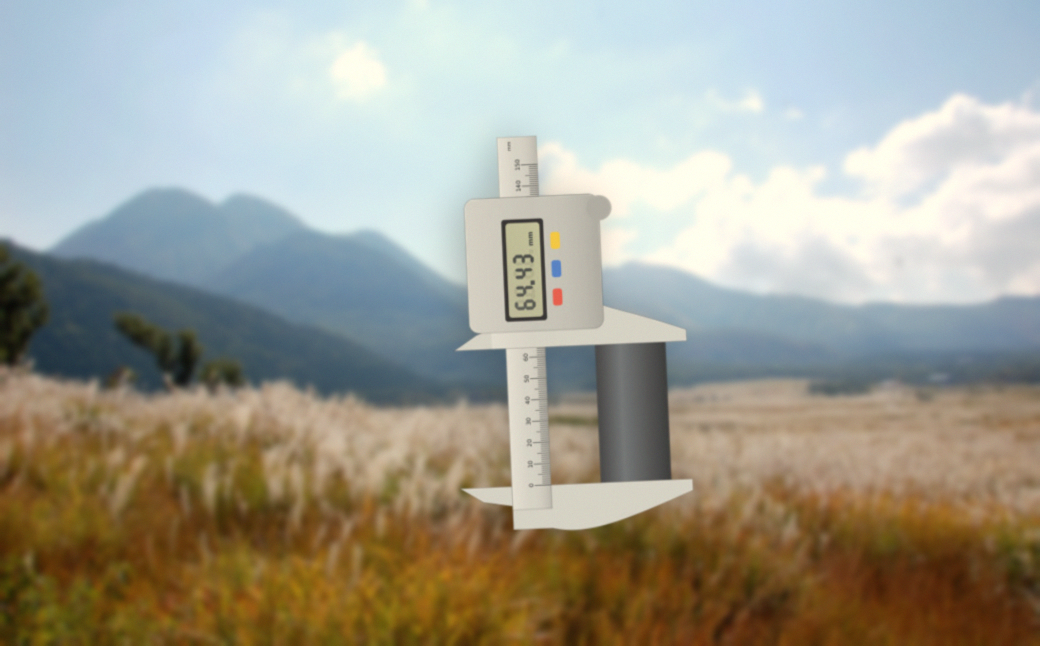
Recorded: 64.43 mm
